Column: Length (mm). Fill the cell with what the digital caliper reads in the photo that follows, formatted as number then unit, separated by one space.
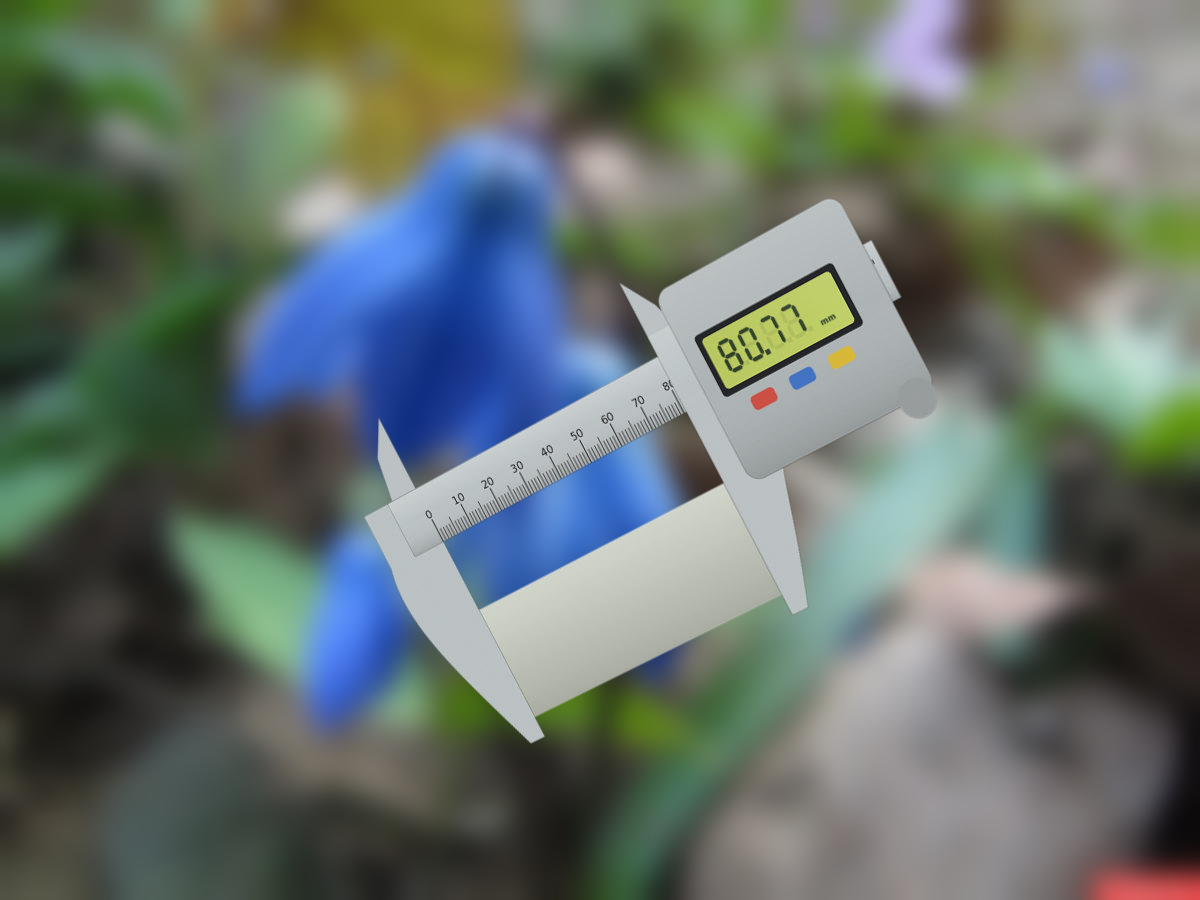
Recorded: 80.77 mm
